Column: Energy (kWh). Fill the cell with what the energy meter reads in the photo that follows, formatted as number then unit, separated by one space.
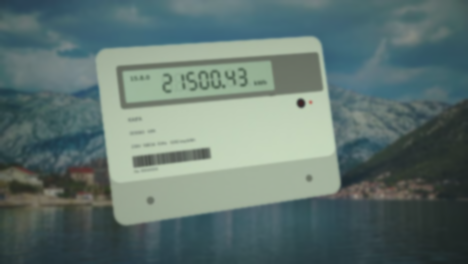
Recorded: 21500.43 kWh
